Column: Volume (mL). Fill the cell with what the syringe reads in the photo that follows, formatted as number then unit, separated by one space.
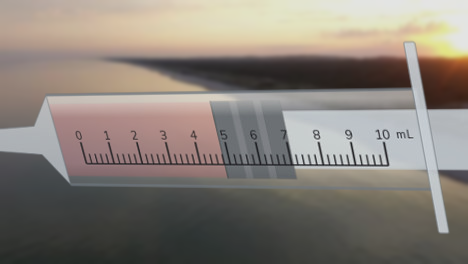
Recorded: 4.8 mL
